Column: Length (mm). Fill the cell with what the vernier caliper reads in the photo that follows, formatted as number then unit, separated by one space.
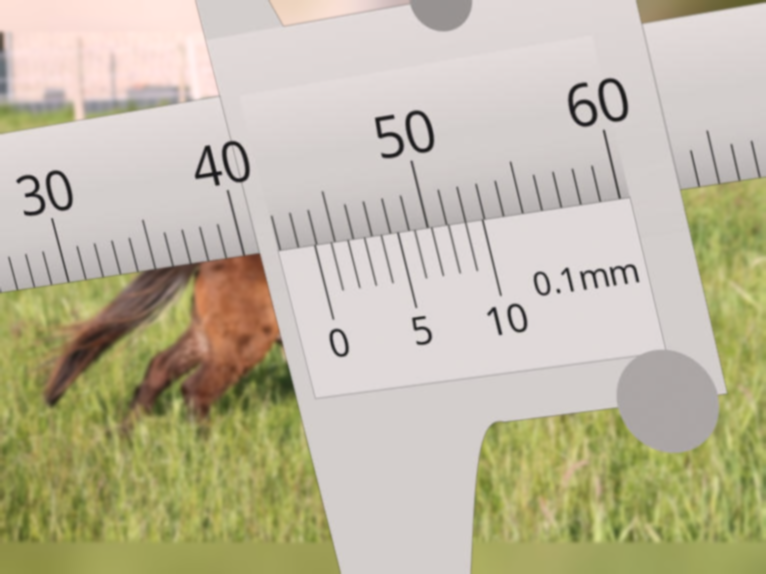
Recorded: 43.9 mm
